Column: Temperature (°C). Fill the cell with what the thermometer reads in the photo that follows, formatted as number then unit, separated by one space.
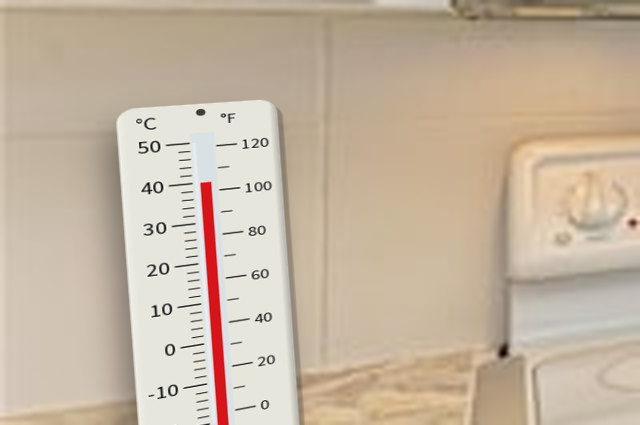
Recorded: 40 °C
